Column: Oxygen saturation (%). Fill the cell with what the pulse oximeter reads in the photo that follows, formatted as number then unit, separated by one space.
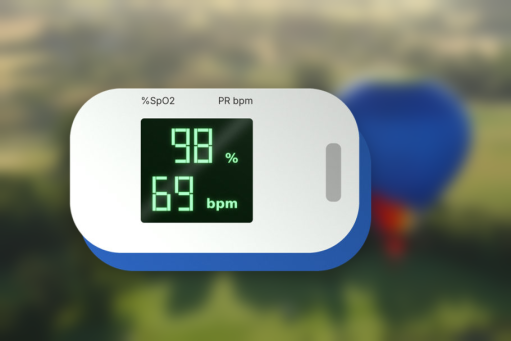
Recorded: 98 %
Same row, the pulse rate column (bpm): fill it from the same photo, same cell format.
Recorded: 69 bpm
